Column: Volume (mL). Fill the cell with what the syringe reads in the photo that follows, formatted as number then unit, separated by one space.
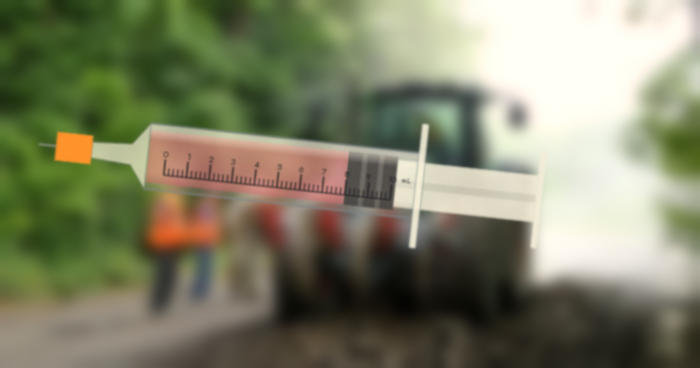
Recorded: 8 mL
